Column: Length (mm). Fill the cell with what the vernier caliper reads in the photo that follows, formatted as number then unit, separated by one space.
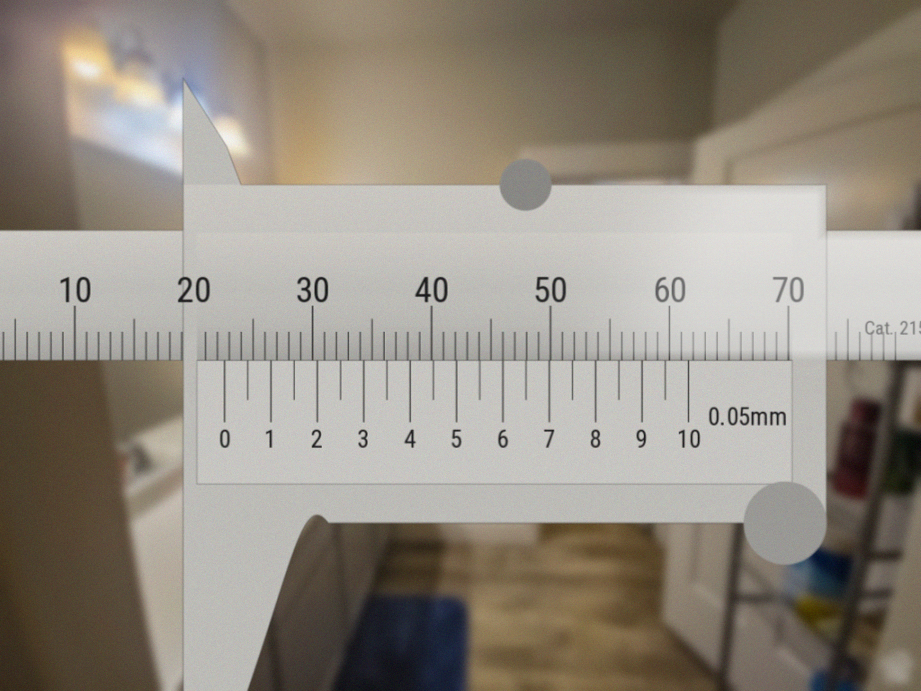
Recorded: 22.6 mm
